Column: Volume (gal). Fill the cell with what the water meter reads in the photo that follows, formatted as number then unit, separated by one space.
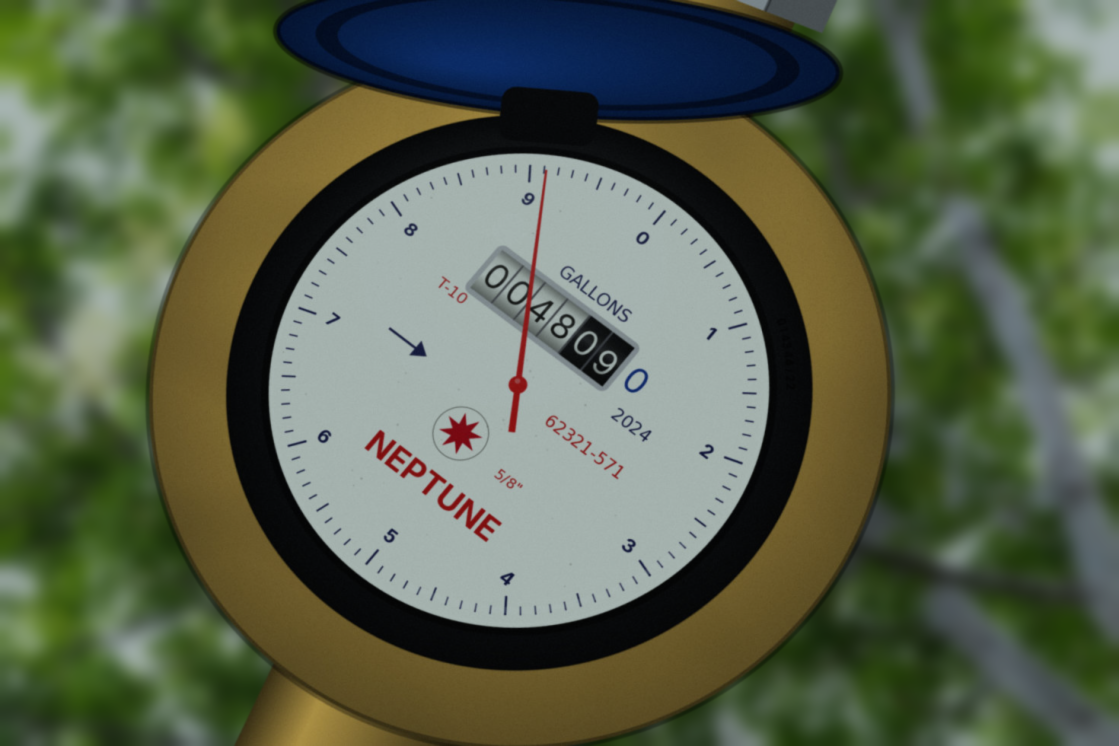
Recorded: 48089.1 gal
